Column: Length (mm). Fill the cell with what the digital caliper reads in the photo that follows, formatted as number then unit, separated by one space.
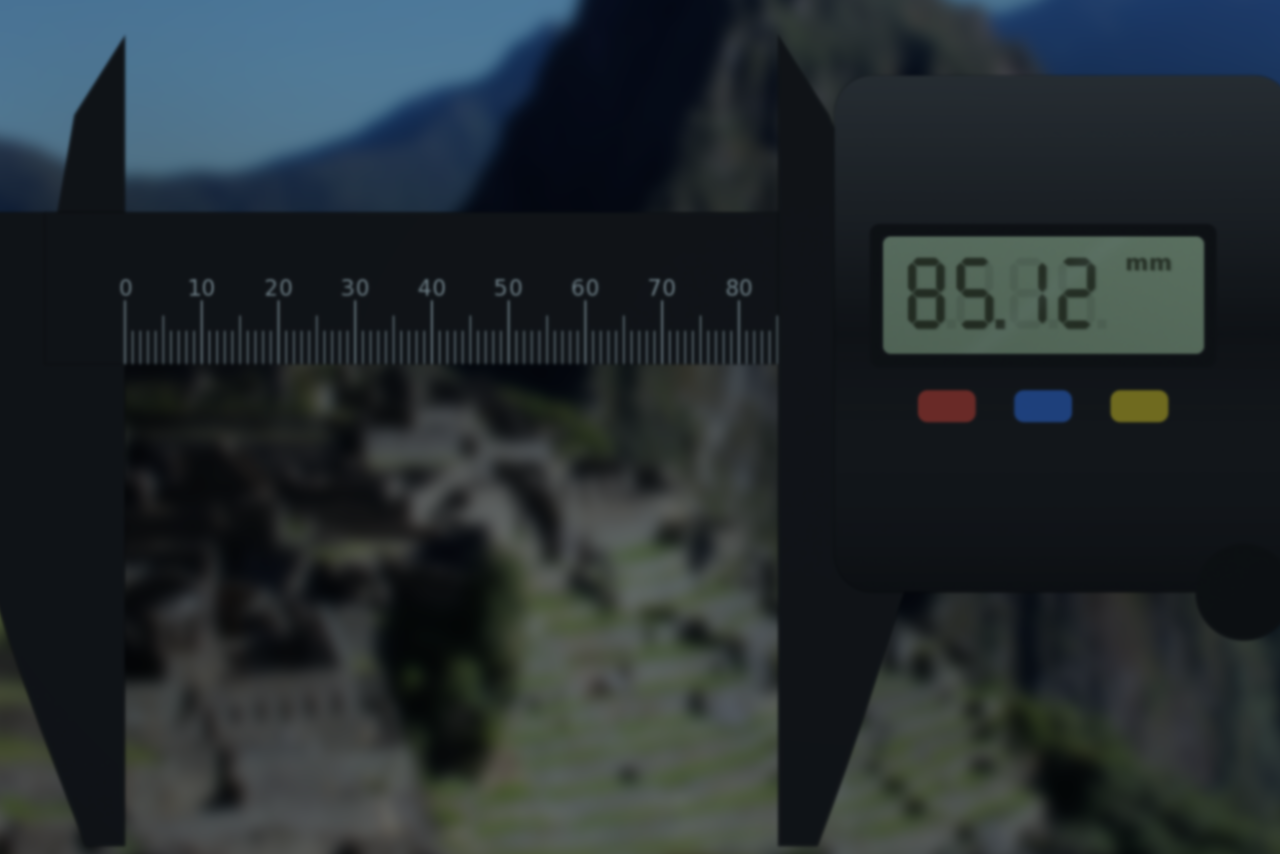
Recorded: 85.12 mm
